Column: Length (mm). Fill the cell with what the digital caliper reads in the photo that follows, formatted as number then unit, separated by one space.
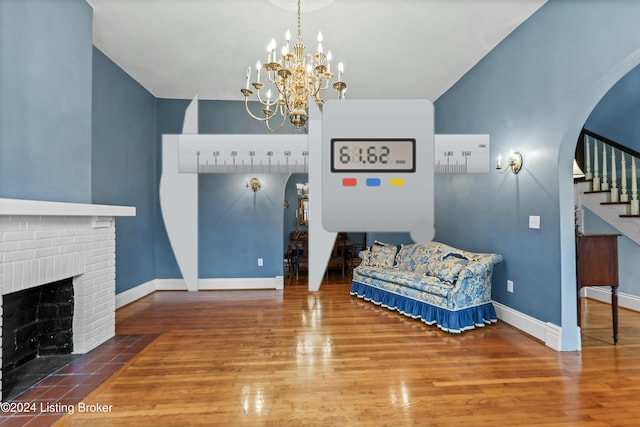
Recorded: 61.62 mm
